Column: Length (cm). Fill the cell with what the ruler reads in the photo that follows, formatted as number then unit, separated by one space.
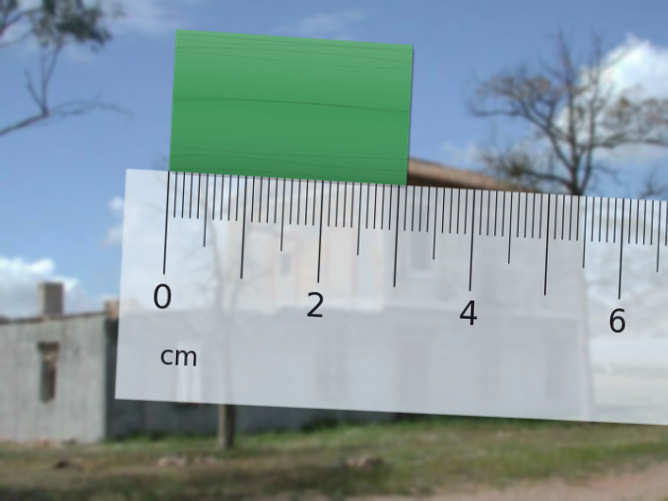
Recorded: 3.1 cm
